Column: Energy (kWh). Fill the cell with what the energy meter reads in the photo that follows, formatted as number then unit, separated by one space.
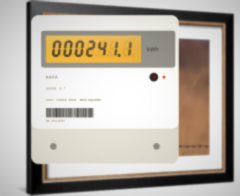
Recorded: 241.1 kWh
